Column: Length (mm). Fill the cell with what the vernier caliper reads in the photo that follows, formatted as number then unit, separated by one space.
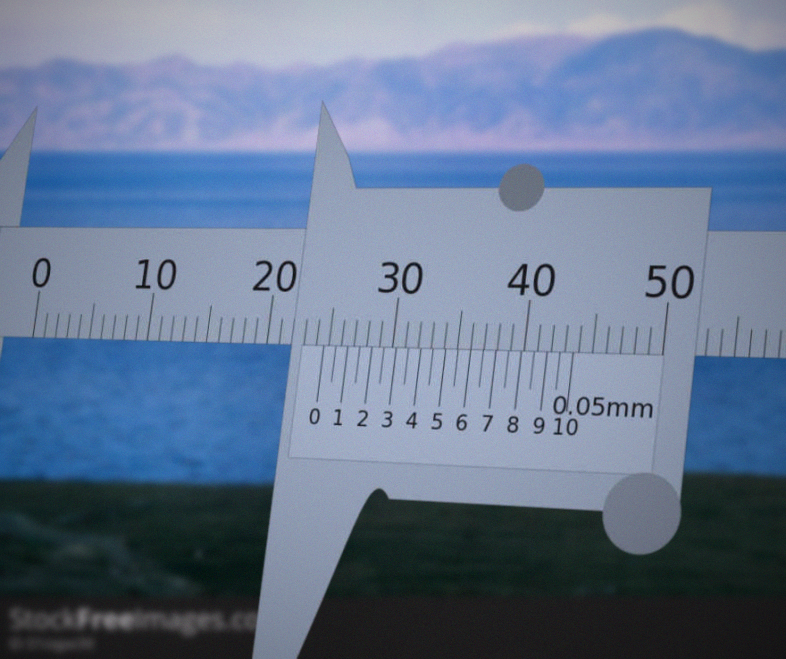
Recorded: 24.6 mm
